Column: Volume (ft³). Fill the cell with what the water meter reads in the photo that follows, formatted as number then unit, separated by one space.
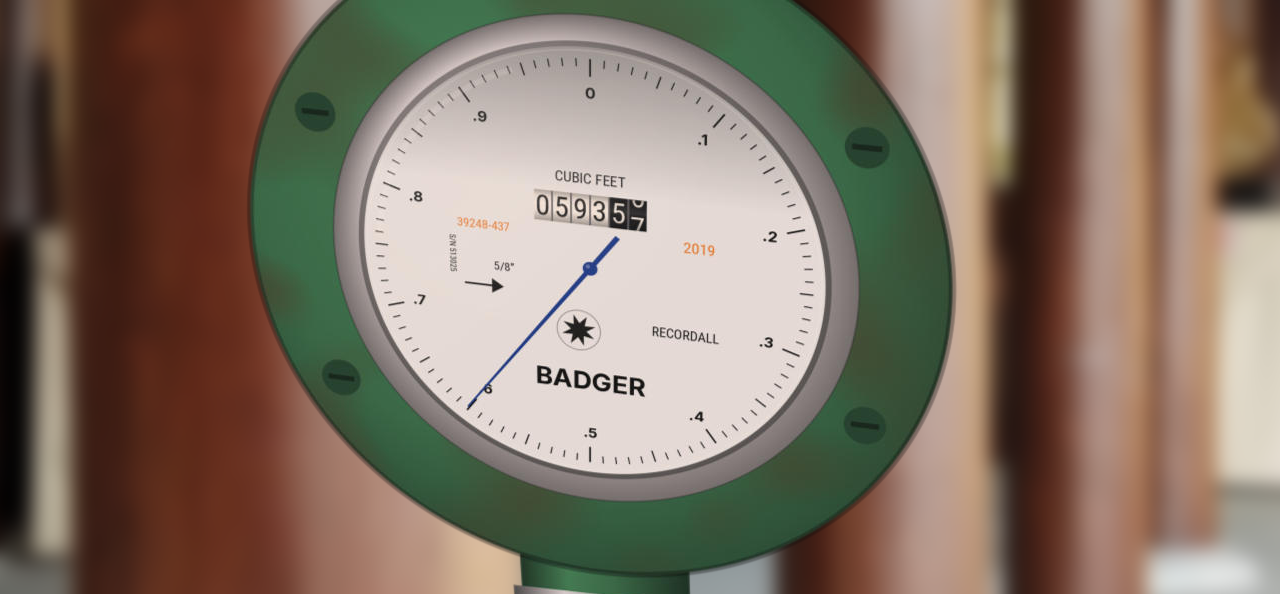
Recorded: 59356.60 ft³
